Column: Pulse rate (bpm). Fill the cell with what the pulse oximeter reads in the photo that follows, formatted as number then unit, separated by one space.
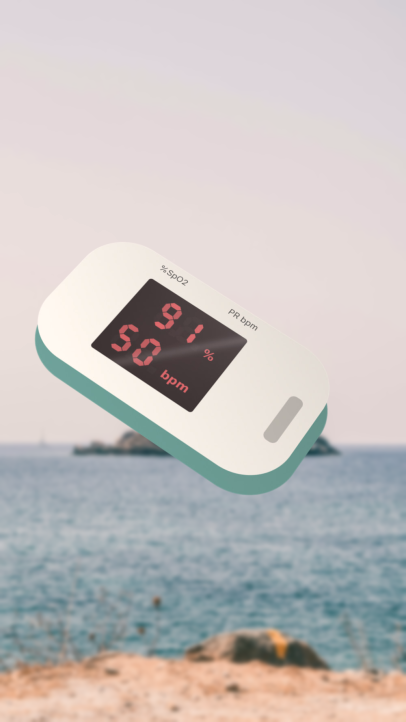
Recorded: 50 bpm
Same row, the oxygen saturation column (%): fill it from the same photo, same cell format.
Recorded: 91 %
